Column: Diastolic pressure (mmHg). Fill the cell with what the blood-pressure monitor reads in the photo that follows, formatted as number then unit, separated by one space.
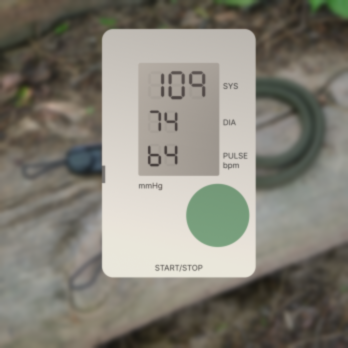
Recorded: 74 mmHg
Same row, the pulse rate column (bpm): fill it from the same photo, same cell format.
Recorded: 64 bpm
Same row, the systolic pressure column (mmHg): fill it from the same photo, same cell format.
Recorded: 109 mmHg
